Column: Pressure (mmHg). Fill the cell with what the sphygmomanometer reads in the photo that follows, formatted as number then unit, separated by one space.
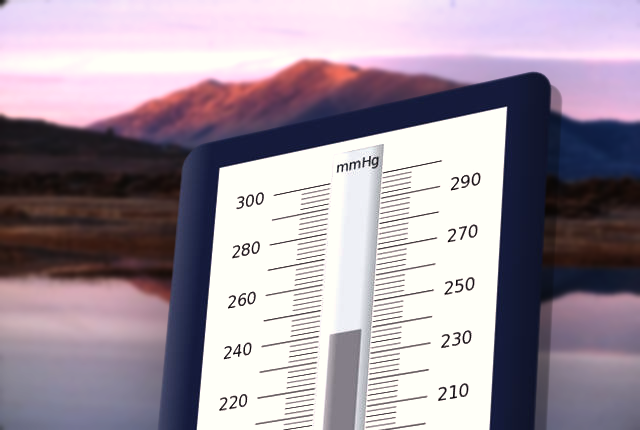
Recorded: 240 mmHg
